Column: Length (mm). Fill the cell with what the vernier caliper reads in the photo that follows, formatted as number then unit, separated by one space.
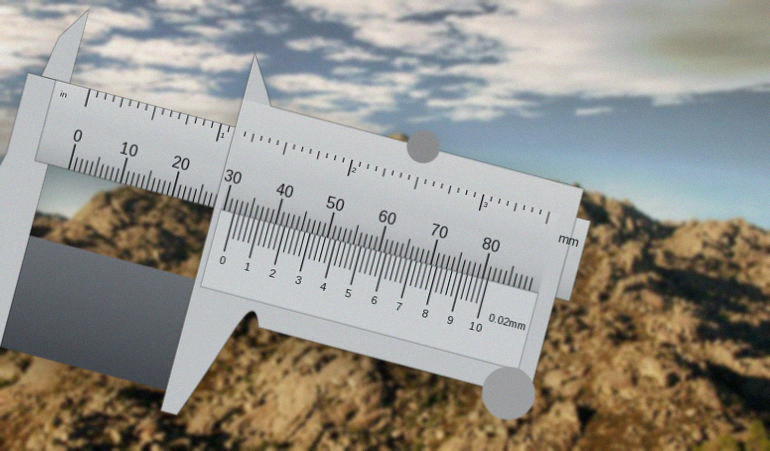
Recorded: 32.0 mm
